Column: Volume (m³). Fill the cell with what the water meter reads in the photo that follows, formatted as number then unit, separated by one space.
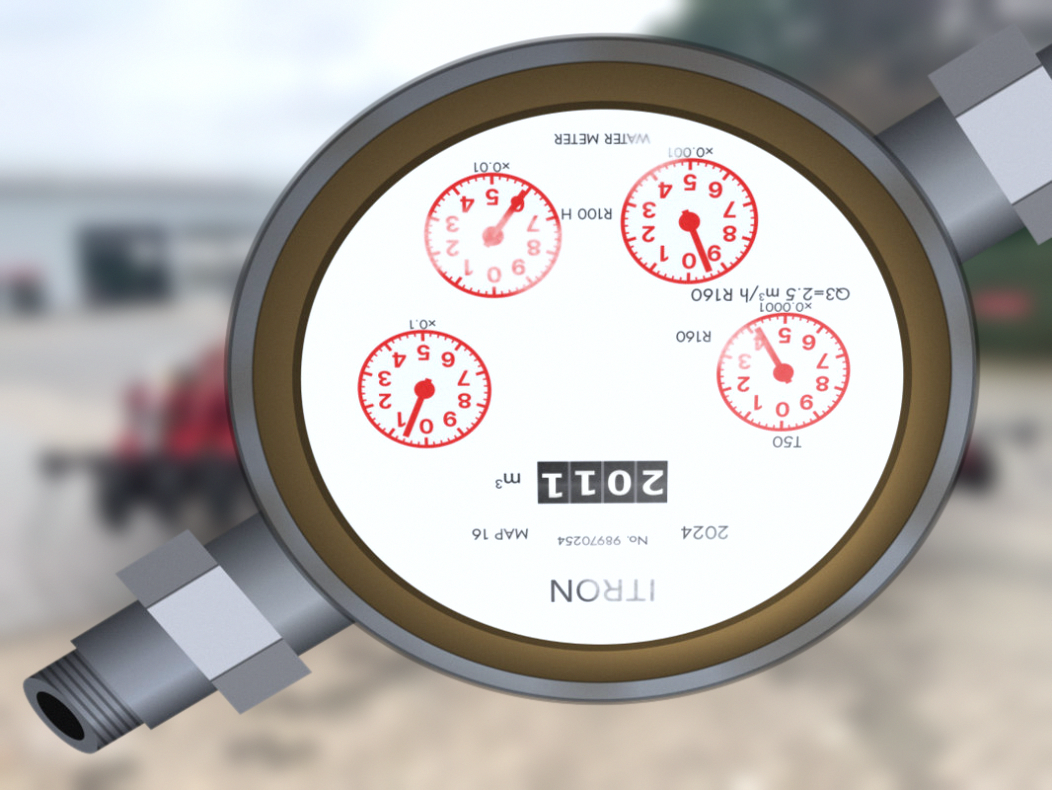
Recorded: 2011.0594 m³
